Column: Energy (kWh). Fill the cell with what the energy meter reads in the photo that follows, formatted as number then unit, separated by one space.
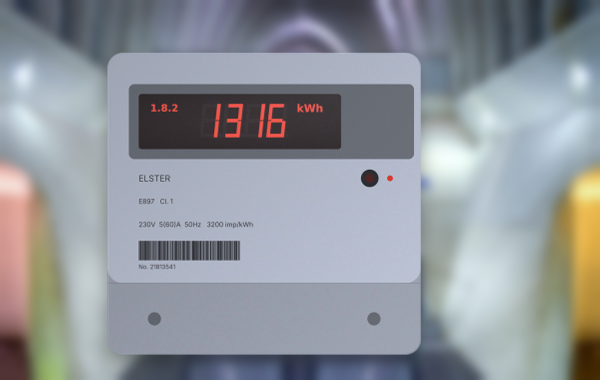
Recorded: 1316 kWh
